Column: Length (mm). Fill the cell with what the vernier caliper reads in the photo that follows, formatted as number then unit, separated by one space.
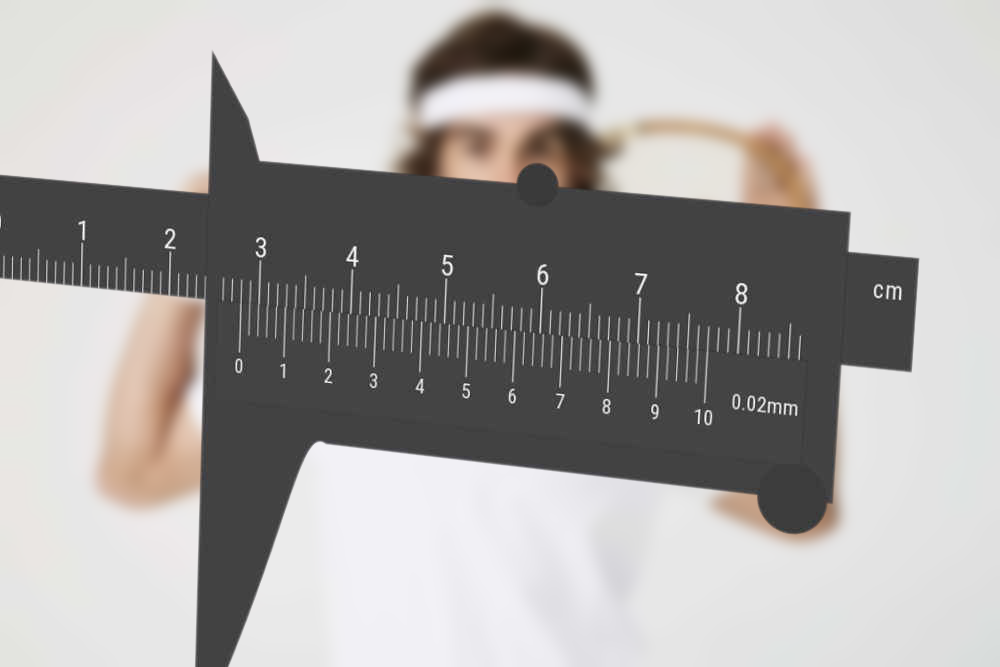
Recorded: 28.0 mm
